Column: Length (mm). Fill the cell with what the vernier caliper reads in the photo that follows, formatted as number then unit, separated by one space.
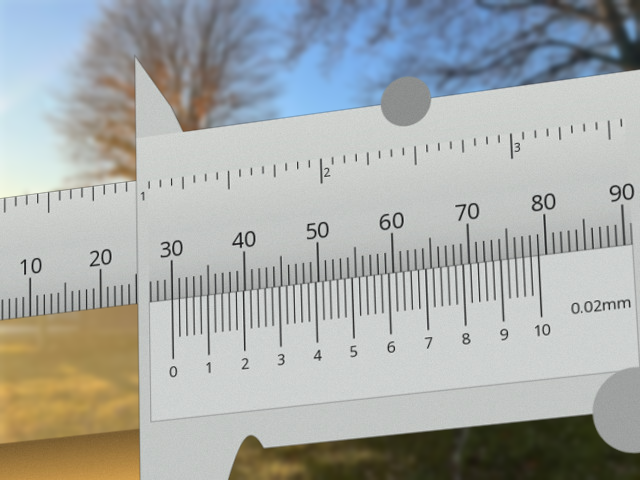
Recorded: 30.0 mm
